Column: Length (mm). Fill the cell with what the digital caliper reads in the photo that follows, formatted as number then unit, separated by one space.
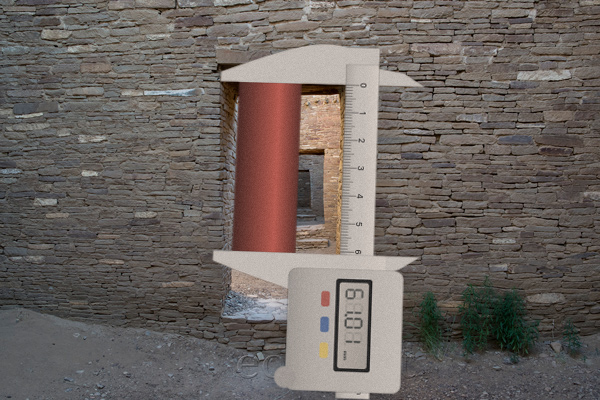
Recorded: 61.01 mm
